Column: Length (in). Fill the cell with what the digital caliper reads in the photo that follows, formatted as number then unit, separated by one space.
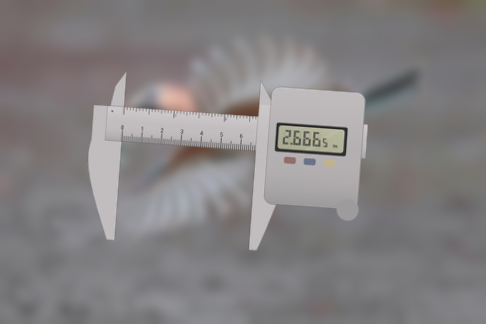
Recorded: 2.6665 in
